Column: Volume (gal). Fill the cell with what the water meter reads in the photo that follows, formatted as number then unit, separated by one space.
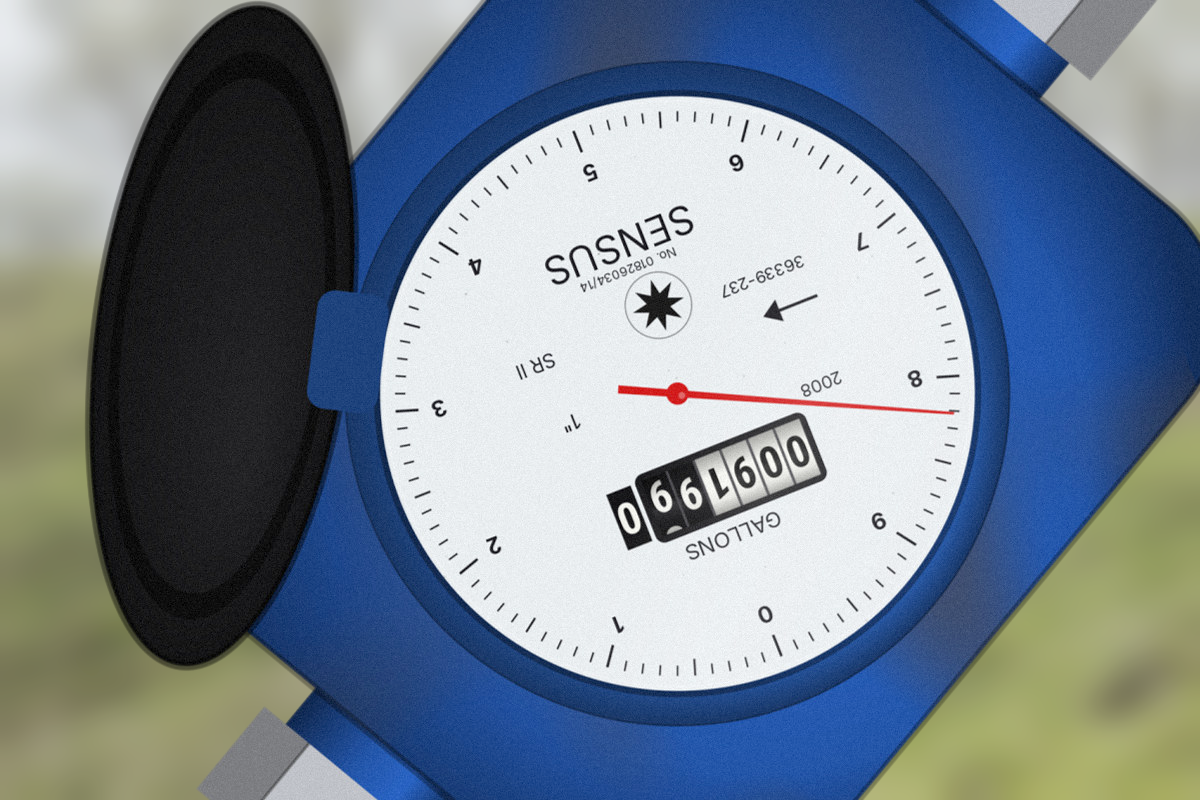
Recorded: 91988.2 gal
